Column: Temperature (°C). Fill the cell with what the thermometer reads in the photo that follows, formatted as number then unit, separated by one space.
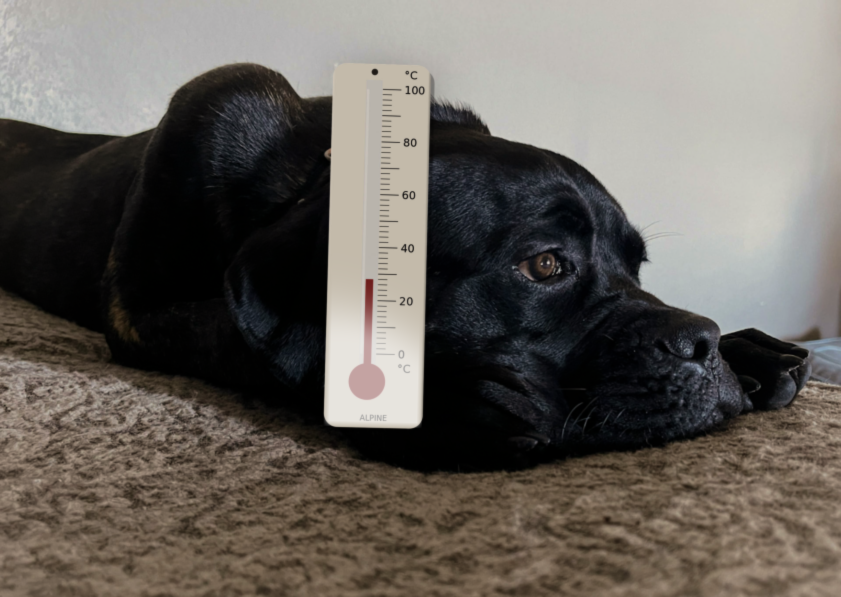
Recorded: 28 °C
